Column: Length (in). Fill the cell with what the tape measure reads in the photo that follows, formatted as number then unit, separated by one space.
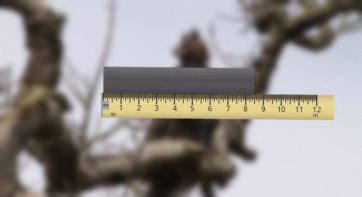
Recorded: 8.5 in
